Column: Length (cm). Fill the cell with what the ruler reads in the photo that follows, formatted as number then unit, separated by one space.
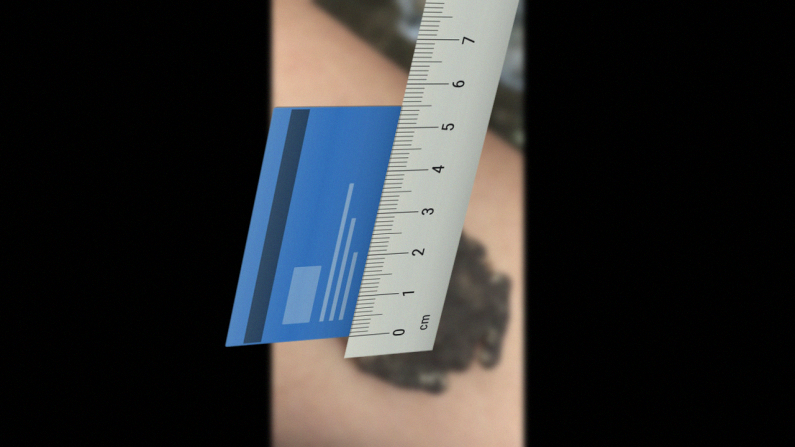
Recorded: 5.5 cm
